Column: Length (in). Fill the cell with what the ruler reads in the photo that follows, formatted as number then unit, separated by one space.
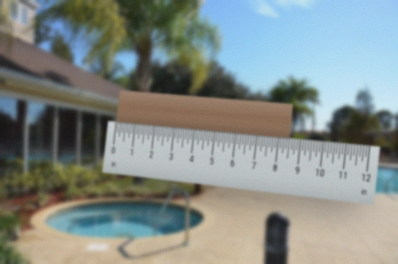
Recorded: 8.5 in
